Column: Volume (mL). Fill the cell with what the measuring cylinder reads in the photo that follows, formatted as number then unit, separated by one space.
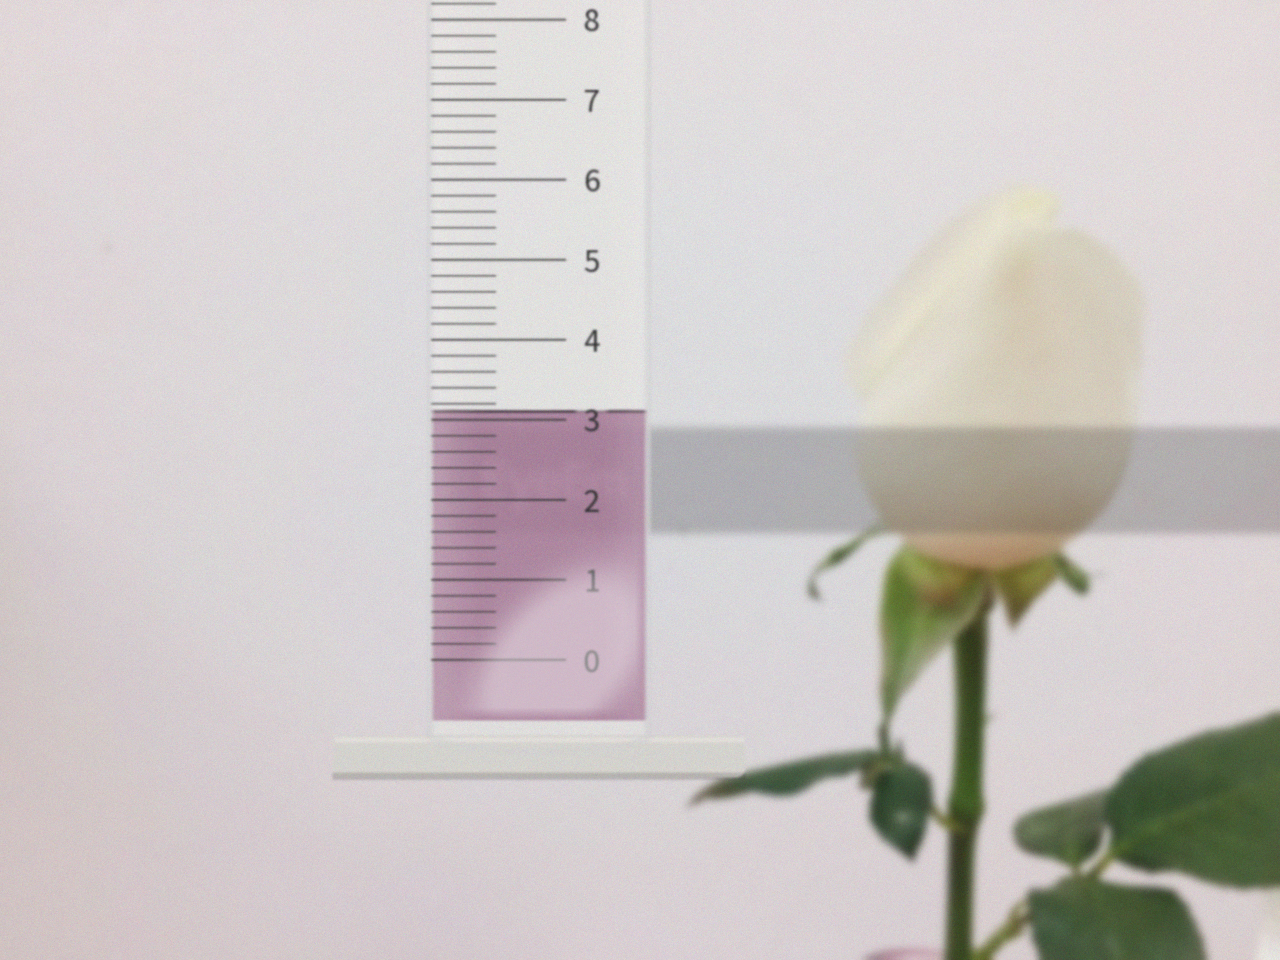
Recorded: 3.1 mL
